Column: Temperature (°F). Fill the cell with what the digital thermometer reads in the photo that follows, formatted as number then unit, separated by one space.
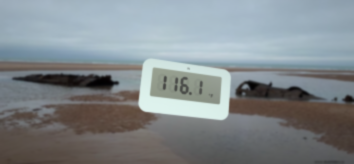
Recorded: 116.1 °F
